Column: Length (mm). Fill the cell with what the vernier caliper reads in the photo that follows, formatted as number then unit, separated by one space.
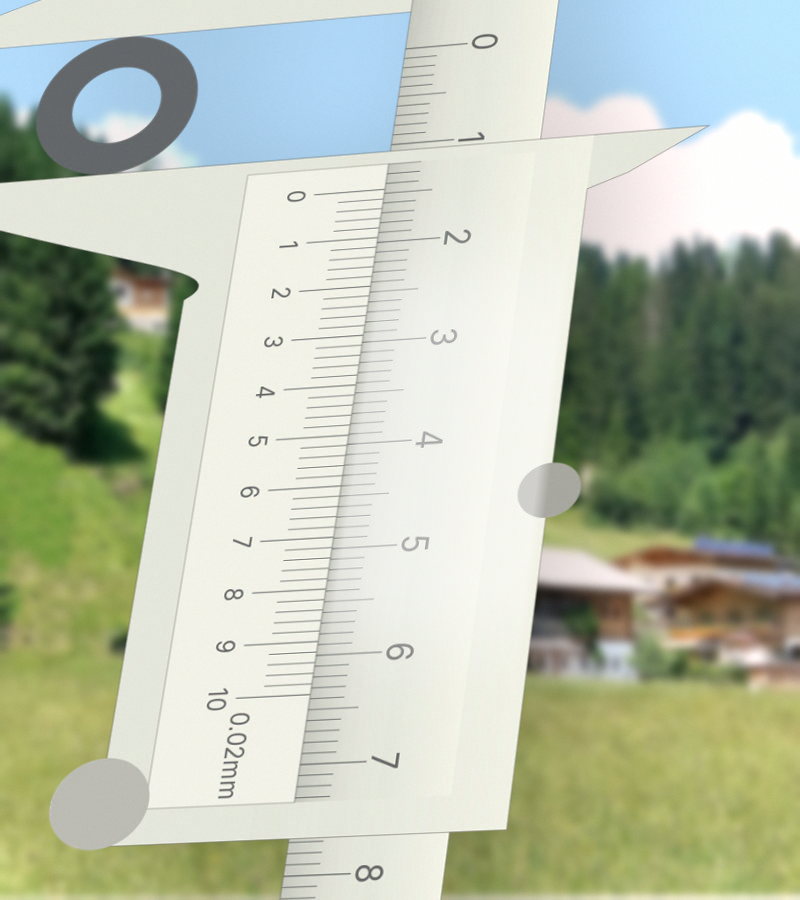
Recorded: 14.6 mm
